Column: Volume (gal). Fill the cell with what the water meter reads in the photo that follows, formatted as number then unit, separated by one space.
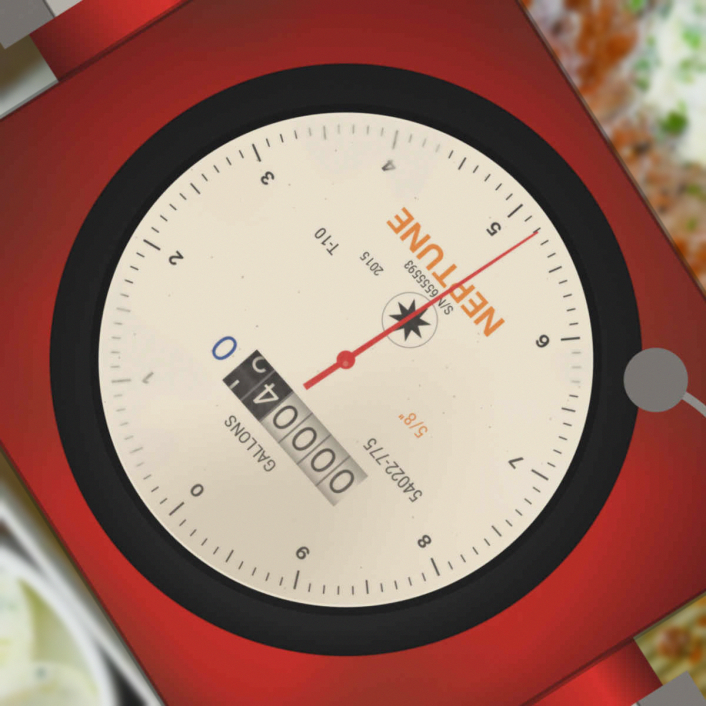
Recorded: 415.2 gal
